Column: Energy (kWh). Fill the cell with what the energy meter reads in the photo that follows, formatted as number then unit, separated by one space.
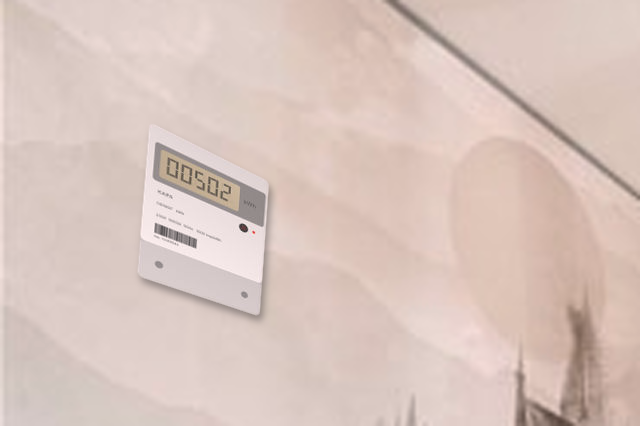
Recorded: 502 kWh
